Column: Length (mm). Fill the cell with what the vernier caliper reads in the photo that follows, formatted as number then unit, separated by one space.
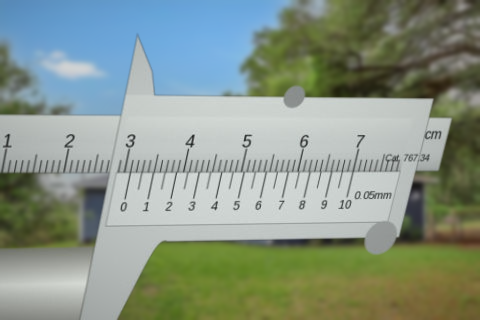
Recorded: 31.0 mm
